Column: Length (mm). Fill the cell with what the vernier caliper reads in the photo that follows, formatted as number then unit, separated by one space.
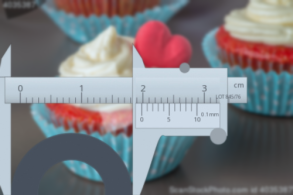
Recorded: 19.8 mm
